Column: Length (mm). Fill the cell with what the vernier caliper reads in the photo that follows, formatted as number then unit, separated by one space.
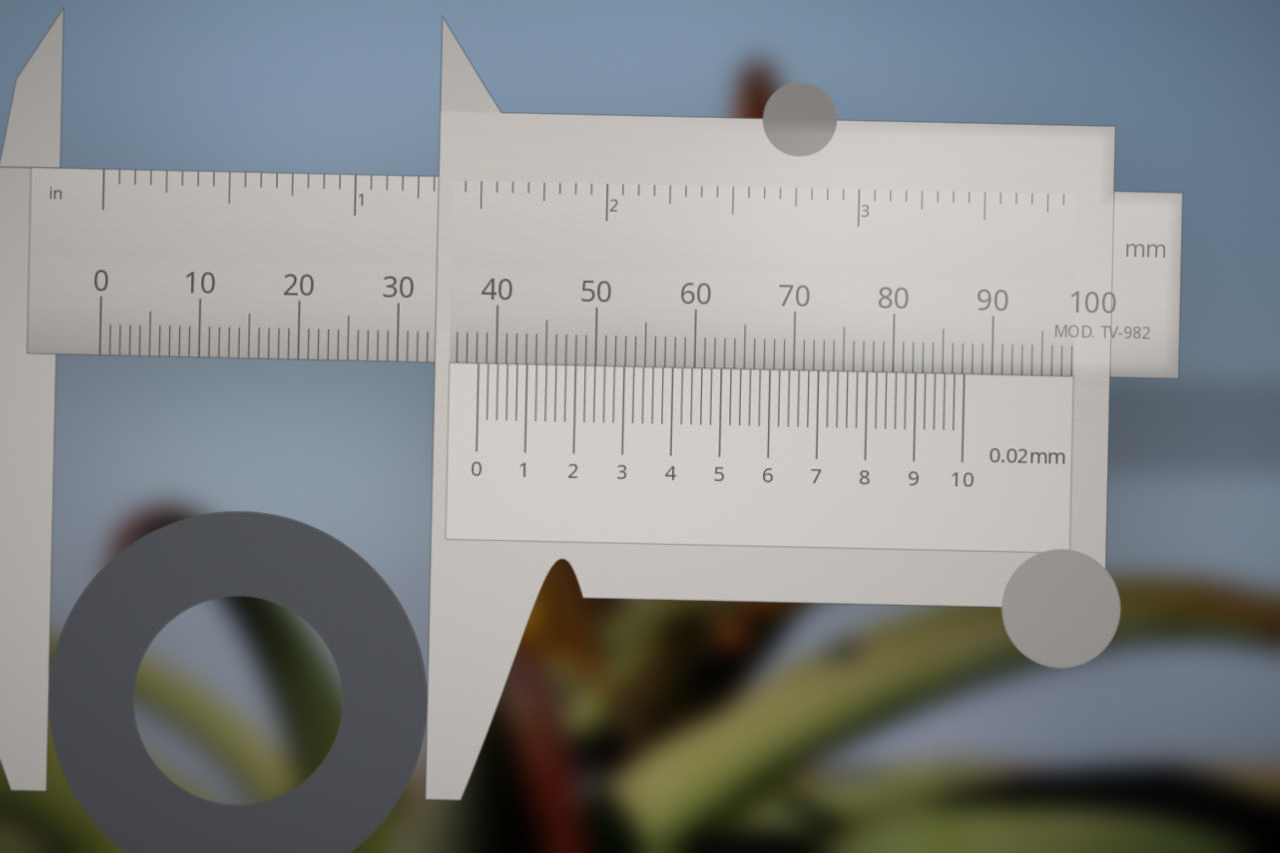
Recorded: 38.2 mm
